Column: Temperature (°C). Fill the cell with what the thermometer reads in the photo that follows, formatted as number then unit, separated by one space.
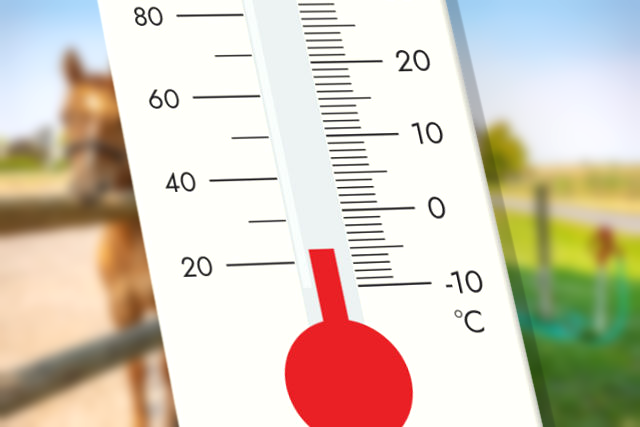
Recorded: -5 °C
